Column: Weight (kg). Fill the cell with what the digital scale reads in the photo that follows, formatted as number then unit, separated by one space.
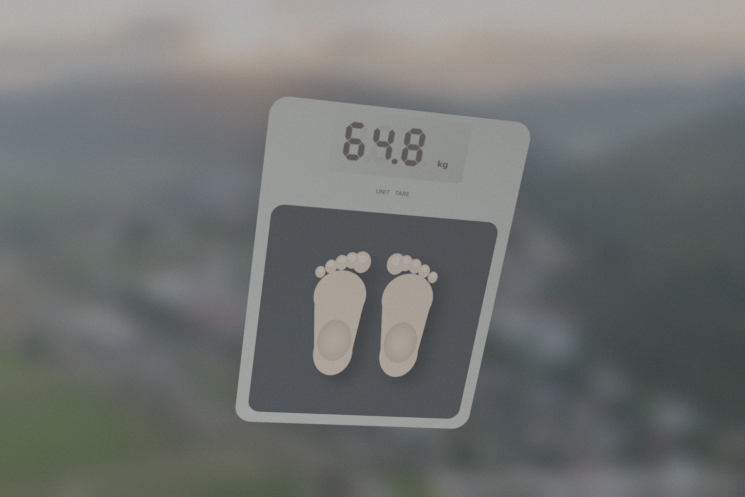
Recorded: 64.8 kg
